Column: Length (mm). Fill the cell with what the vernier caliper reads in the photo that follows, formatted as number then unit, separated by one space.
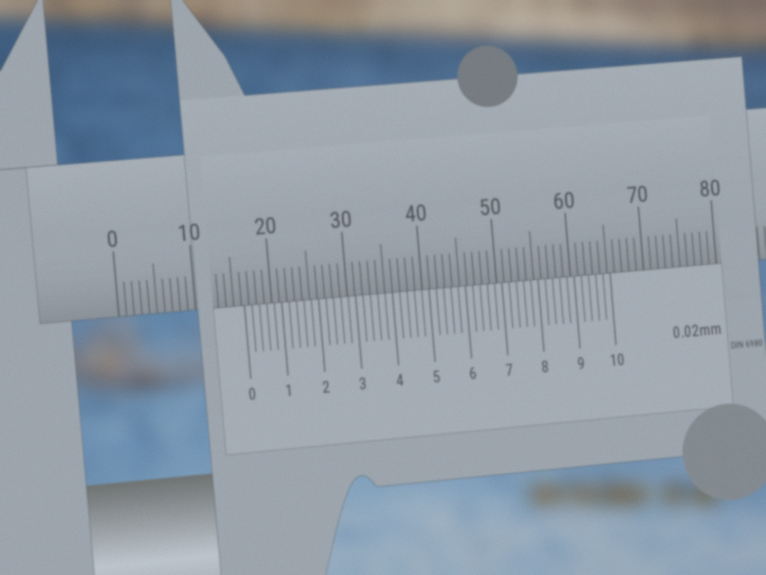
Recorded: 16.4 mm
